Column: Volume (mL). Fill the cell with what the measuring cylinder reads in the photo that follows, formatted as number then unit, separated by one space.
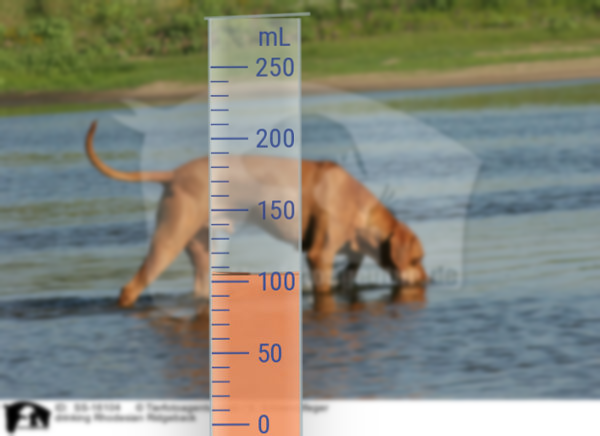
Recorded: 105 mL
